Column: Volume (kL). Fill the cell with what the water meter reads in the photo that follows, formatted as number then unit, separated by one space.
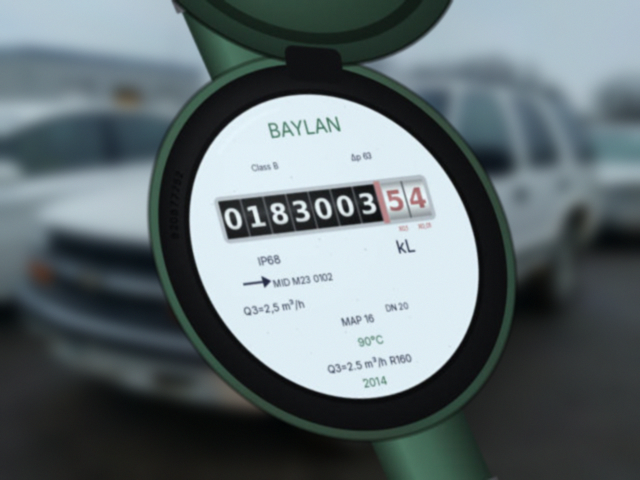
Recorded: 183003.54 kL
